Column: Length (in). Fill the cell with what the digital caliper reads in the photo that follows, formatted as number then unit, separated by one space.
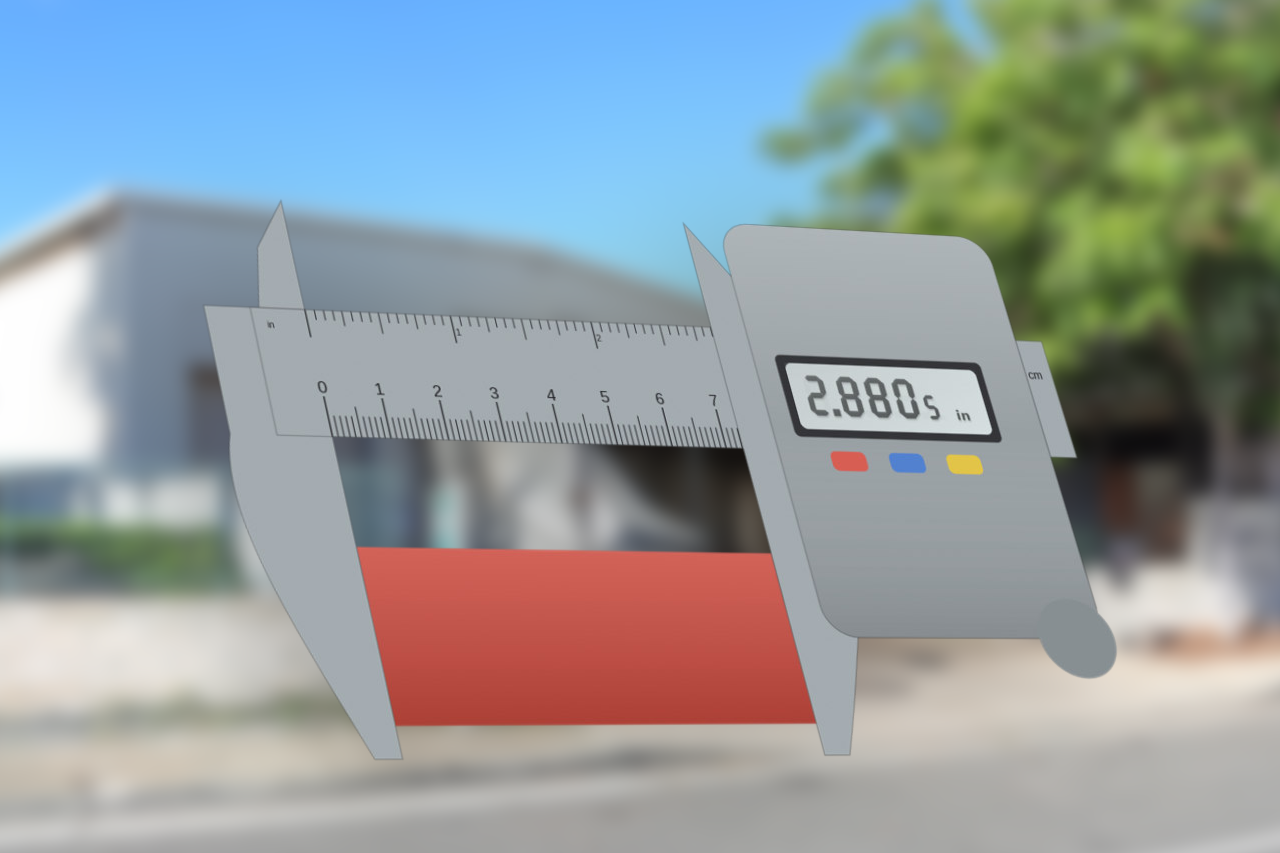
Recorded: 2.8805 in
